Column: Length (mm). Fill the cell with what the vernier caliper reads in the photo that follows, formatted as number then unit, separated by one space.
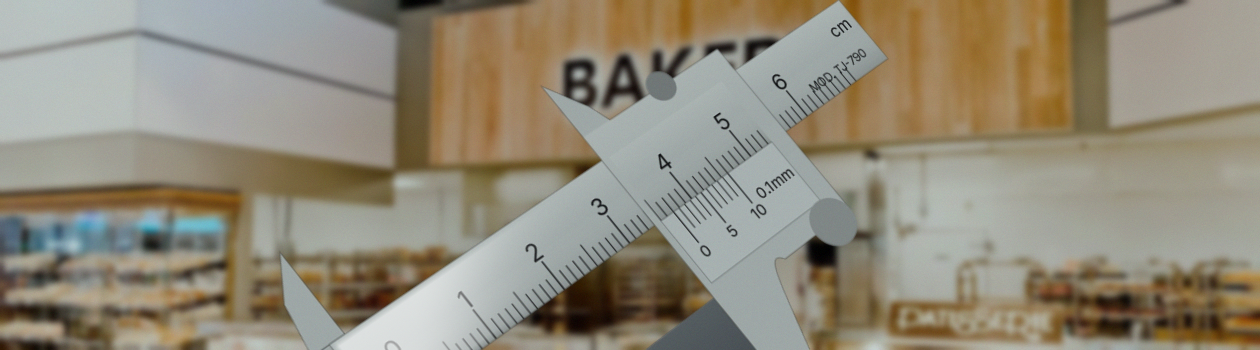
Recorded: 37.0 mm
